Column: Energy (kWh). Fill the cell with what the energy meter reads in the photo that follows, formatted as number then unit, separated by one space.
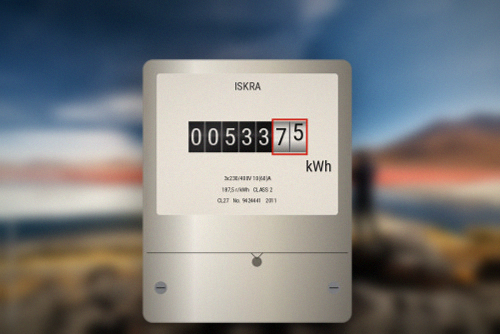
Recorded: 533.75 kWh
